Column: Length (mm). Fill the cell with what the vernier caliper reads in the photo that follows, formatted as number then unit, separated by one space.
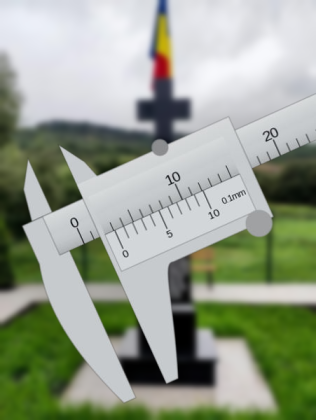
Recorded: 3.1 mm
